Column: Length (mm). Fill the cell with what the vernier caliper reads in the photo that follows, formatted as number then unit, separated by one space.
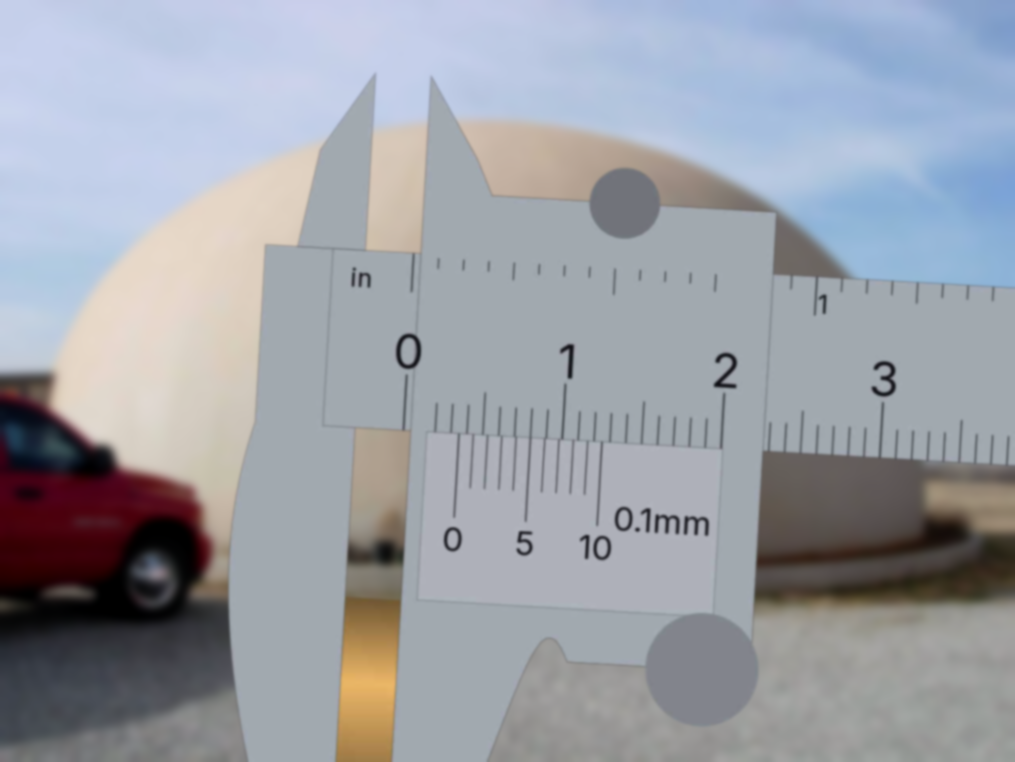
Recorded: 3.5 mm
